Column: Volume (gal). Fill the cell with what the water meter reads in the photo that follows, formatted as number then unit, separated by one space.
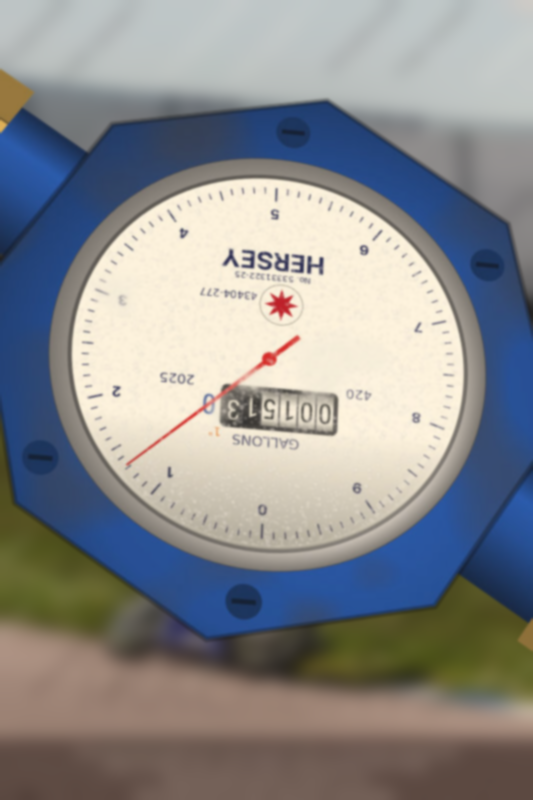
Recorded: 15131.3 gal
